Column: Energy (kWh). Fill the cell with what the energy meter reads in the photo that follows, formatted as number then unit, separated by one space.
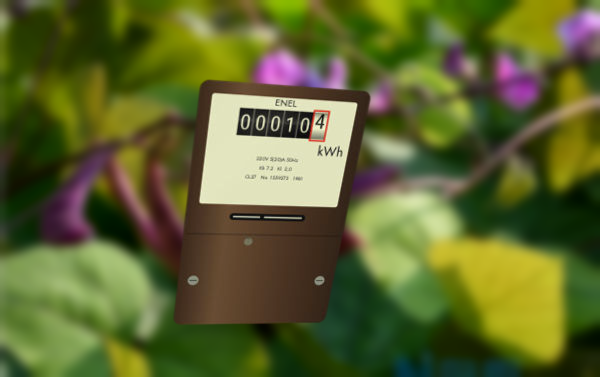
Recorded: 10.4 kWh
